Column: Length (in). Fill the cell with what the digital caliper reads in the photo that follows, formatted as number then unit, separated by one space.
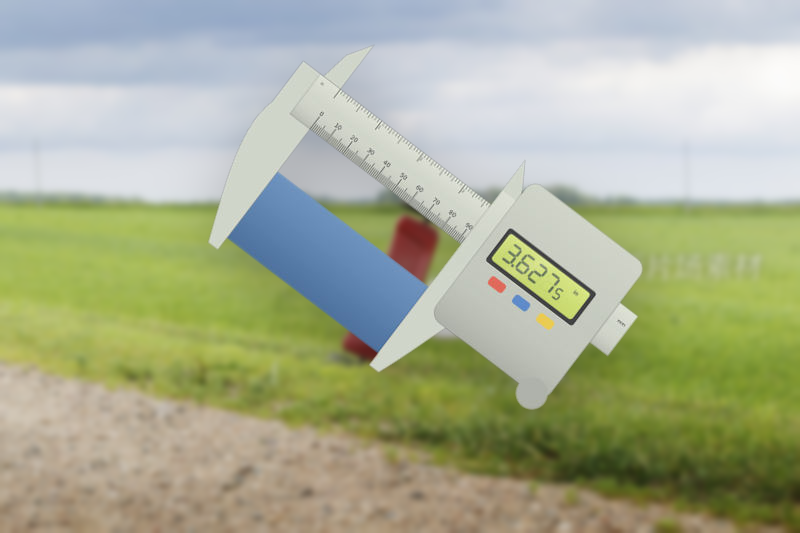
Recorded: 3.6275 in
